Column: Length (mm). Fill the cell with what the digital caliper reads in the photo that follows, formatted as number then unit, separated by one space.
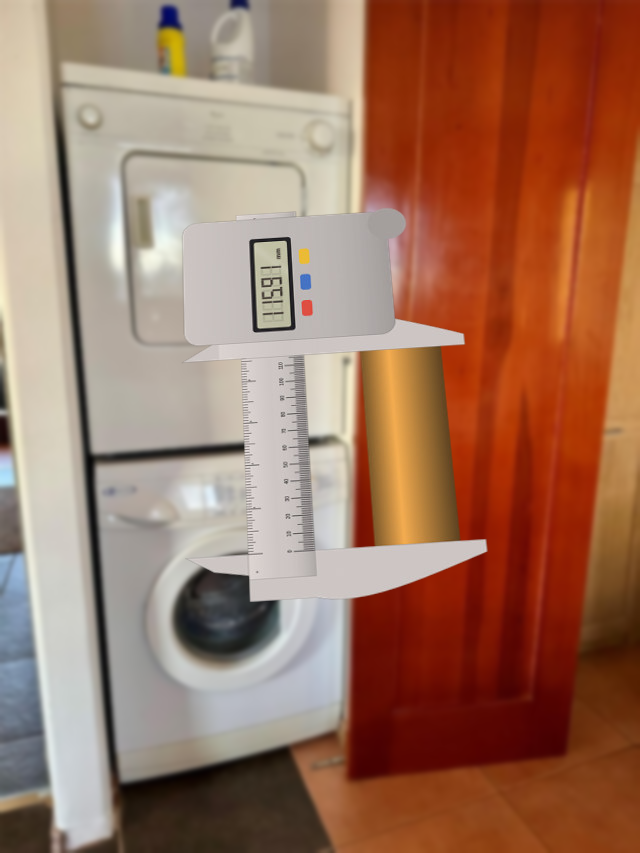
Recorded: 115.91 mm
